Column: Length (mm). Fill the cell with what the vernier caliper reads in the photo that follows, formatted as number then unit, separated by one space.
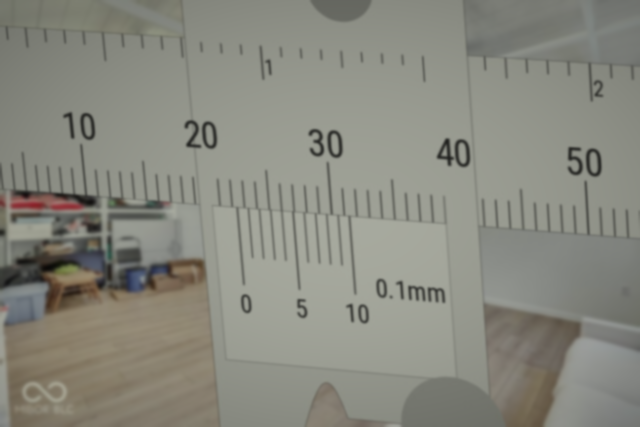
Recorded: 22.4 mm
